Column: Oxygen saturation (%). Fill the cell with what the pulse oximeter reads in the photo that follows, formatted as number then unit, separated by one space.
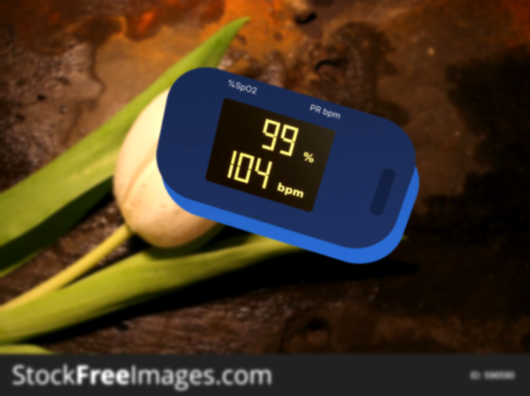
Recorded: 99 %
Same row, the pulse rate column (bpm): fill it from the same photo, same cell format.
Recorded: 104 bpm
